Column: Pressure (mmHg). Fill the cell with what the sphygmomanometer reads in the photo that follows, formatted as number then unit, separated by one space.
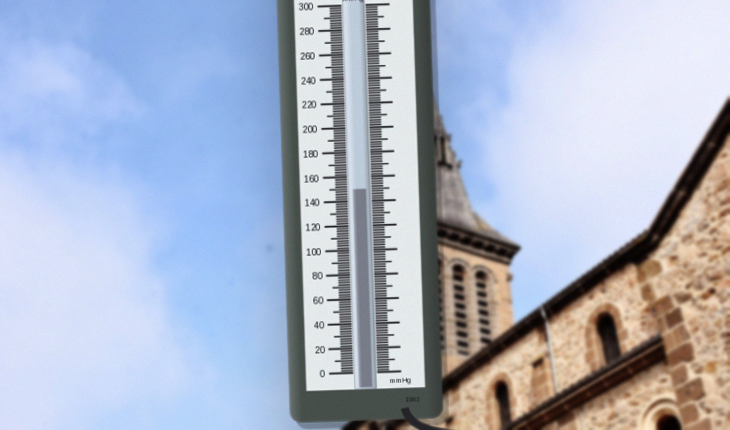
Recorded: 150 mmHg
